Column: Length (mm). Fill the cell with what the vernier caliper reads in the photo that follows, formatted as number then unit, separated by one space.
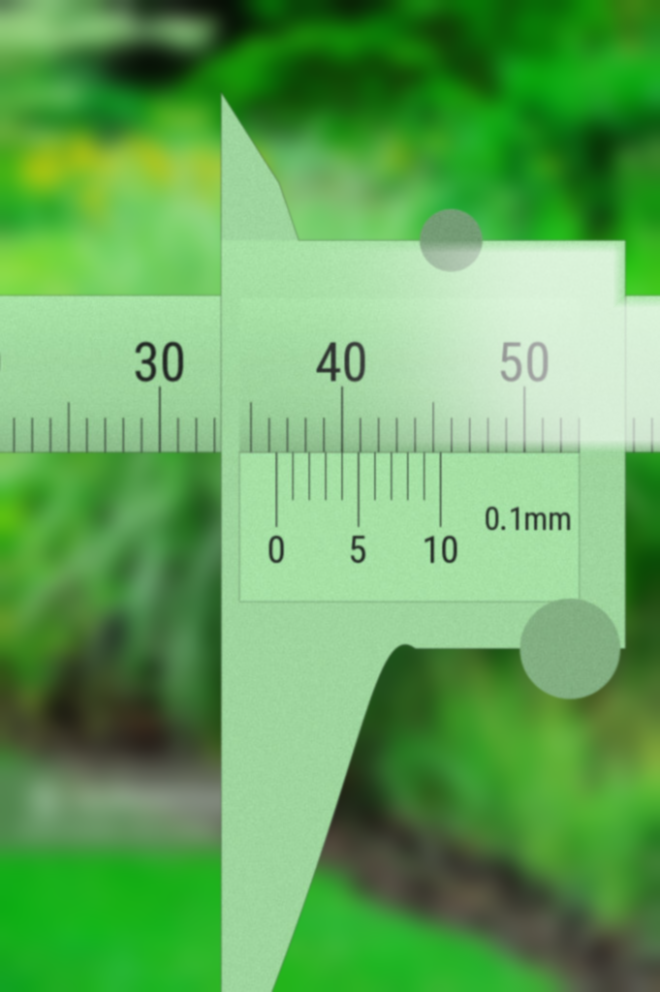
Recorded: 36.4 mm
